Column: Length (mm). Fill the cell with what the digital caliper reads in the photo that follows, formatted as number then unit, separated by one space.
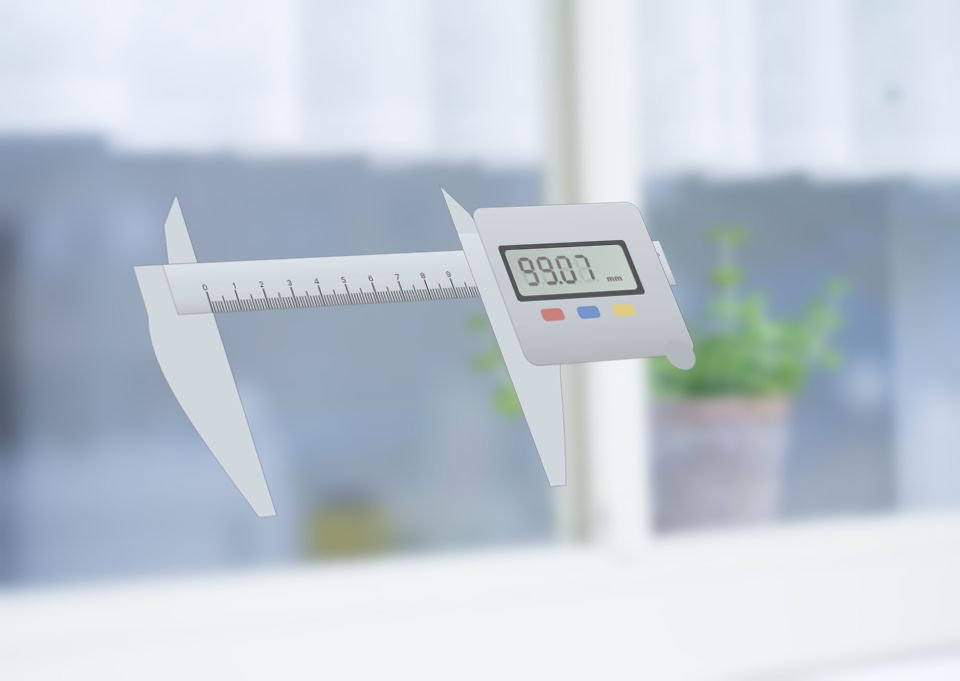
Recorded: 99.07 mm
